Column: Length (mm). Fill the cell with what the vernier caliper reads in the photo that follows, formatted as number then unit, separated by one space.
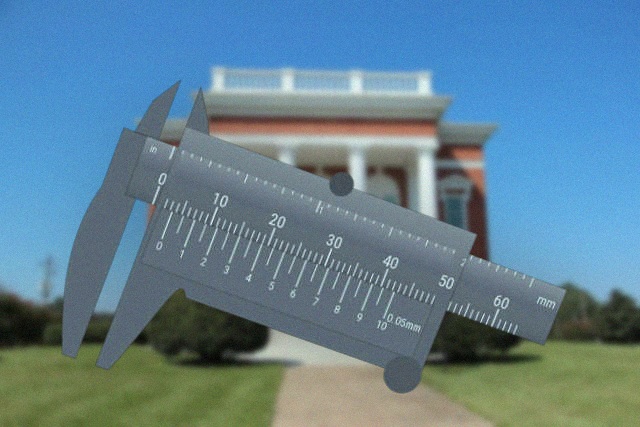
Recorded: 3.4 mm
